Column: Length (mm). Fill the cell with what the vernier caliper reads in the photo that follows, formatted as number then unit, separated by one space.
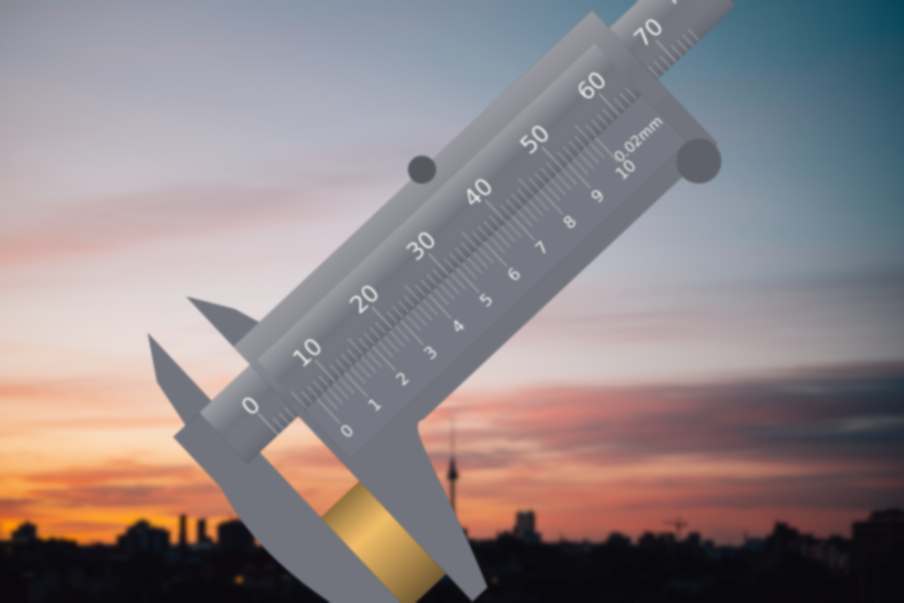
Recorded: 6.8 mm
